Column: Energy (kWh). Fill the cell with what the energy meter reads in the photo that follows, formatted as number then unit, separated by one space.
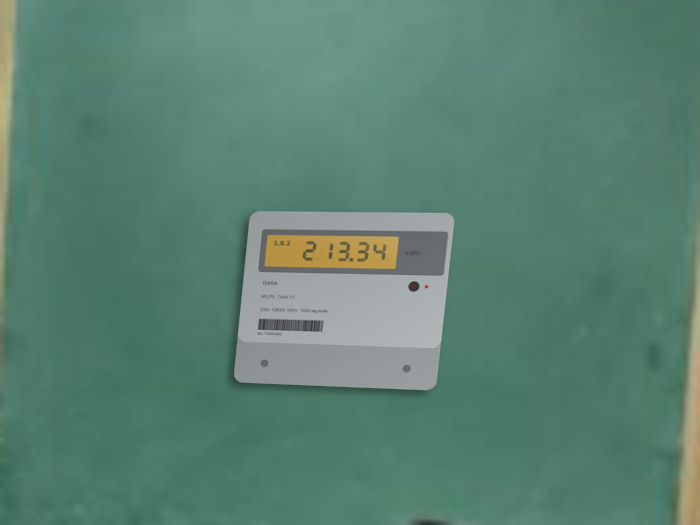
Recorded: 213.34 kWh
